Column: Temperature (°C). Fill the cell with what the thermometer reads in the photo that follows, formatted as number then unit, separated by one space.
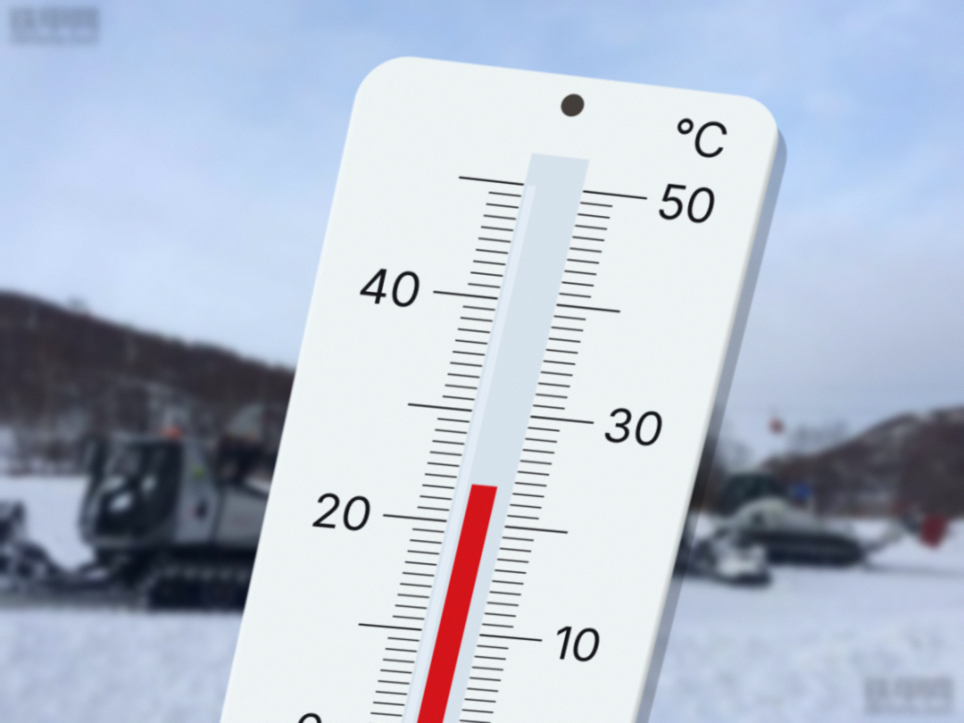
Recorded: 23.5 °C
